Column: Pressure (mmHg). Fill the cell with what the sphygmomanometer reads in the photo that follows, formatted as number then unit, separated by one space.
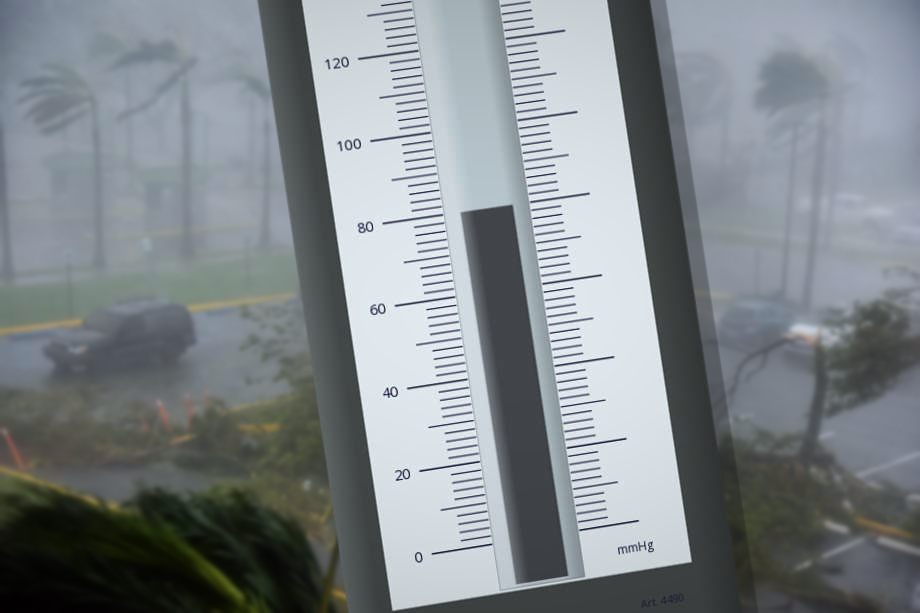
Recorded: 80 mmHg
